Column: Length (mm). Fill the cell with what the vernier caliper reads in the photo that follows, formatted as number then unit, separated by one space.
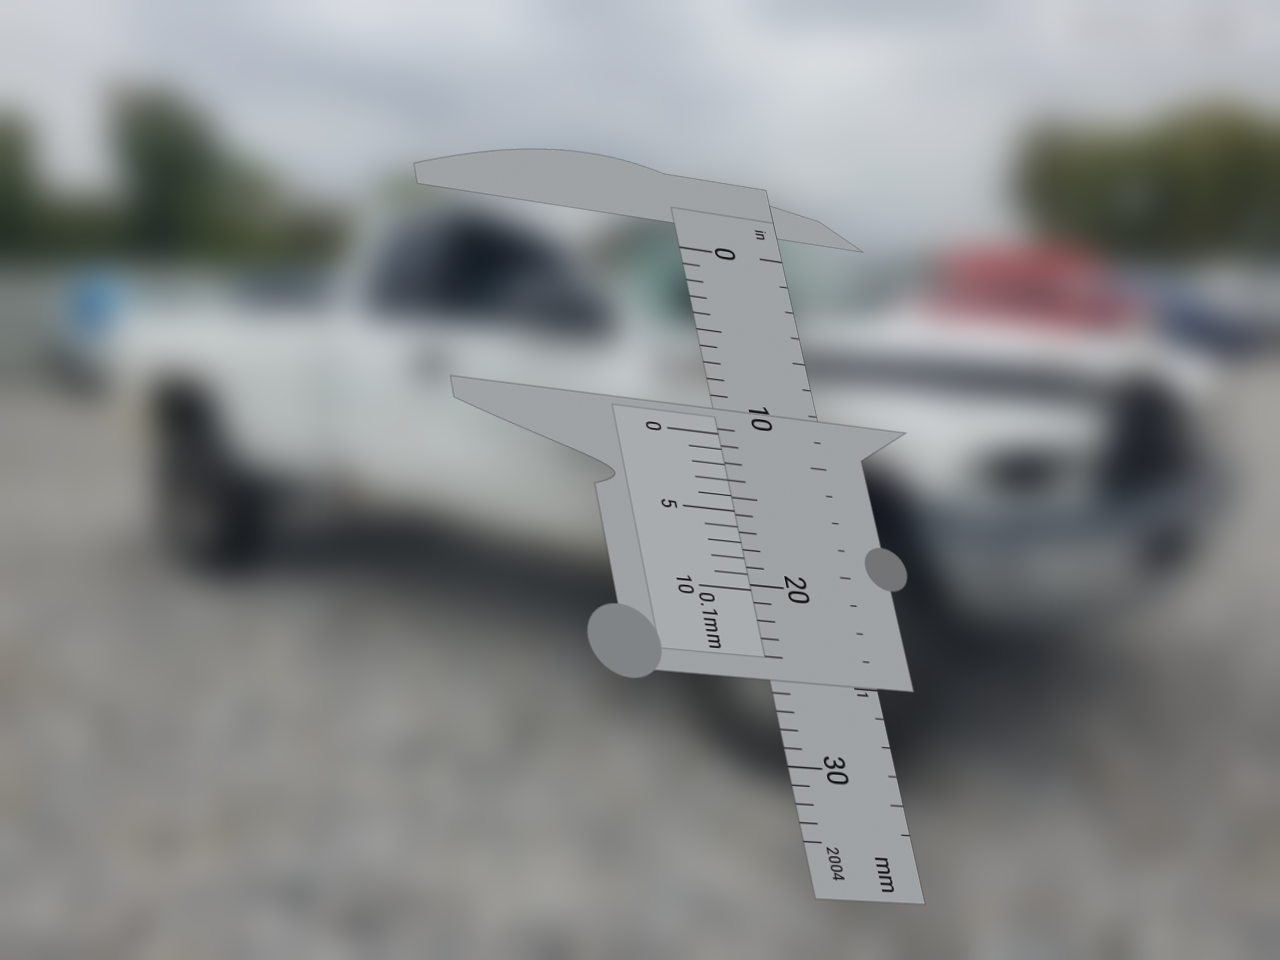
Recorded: 11.3 mm
